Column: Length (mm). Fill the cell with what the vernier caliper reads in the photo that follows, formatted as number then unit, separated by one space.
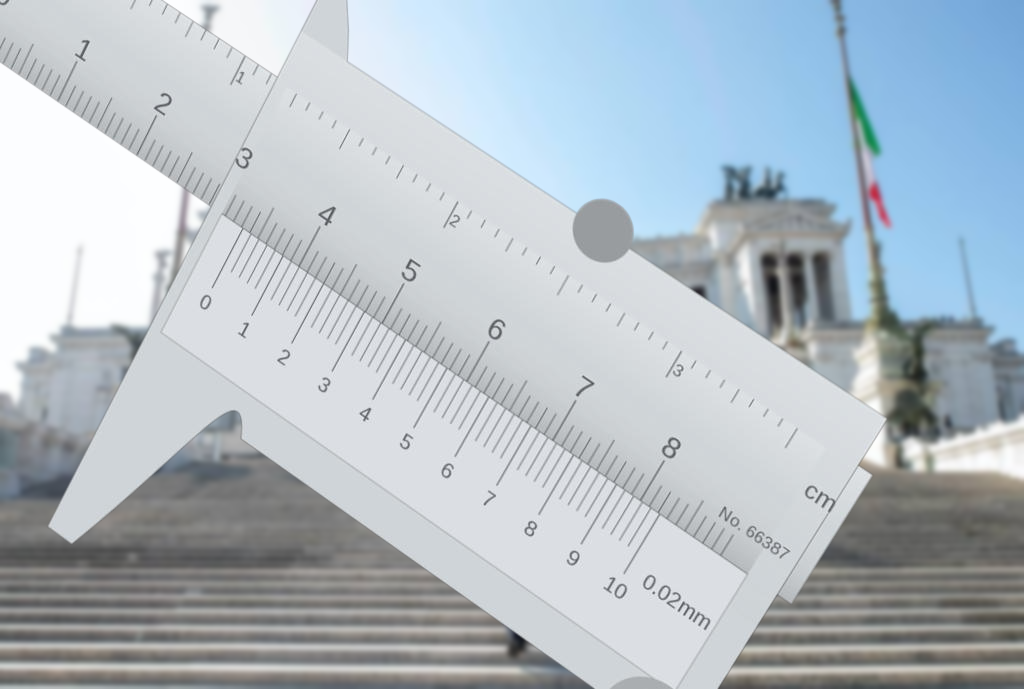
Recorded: 33.2 mm
